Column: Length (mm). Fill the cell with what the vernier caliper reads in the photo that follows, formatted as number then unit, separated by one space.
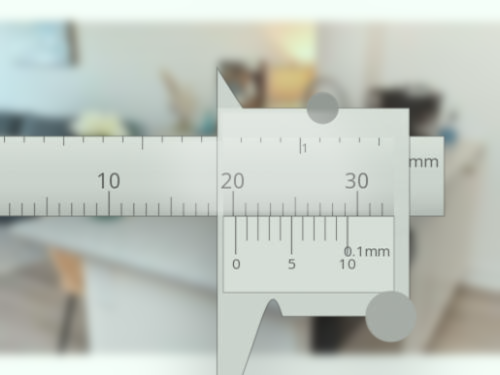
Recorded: 20.2 mm
